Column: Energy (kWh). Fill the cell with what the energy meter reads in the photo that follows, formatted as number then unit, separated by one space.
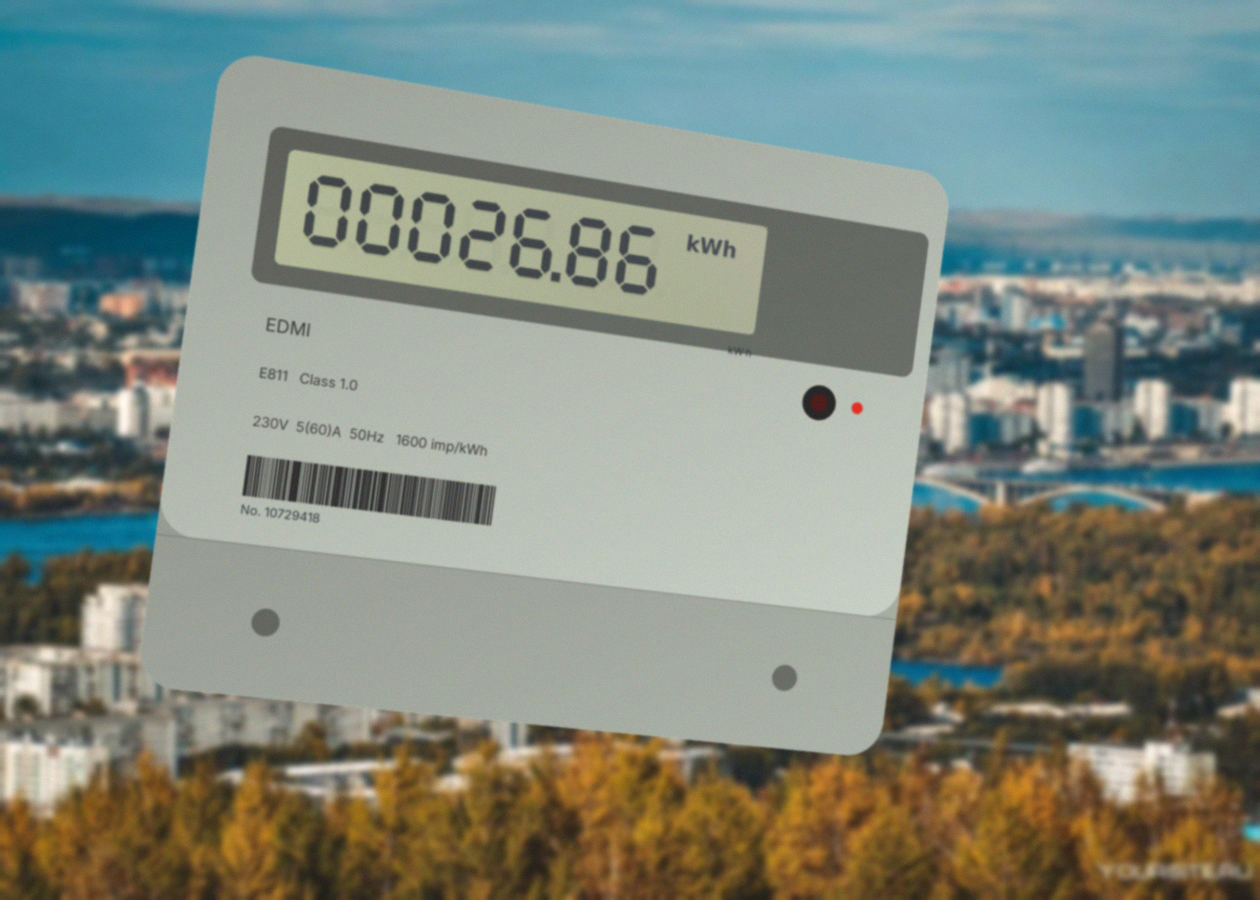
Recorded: 26.86 kWh
